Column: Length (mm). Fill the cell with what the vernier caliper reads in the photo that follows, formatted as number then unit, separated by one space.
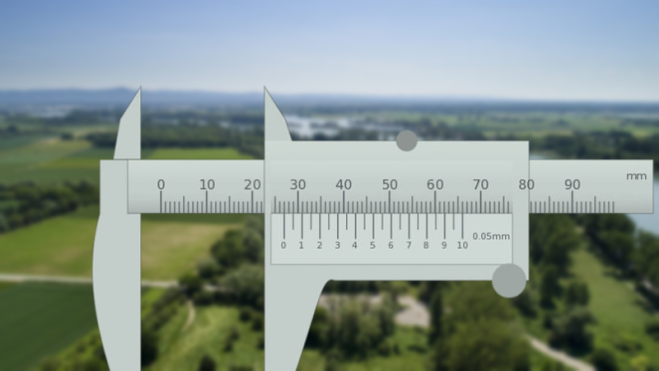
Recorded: 27.0 mm
